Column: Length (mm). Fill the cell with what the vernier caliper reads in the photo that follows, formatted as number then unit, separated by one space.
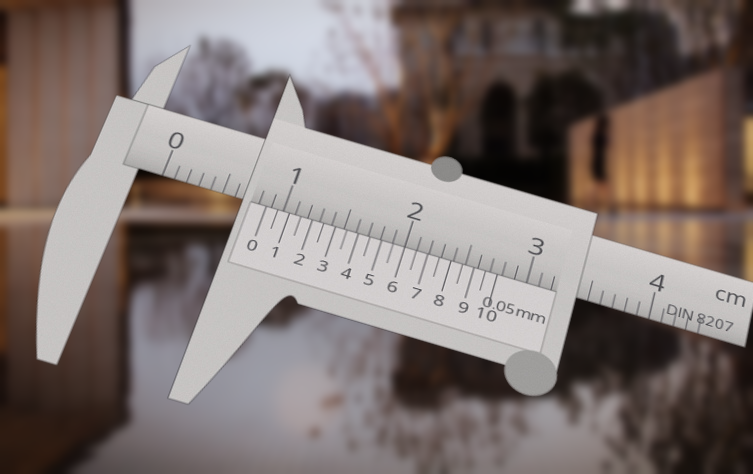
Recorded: 8.6 mm
